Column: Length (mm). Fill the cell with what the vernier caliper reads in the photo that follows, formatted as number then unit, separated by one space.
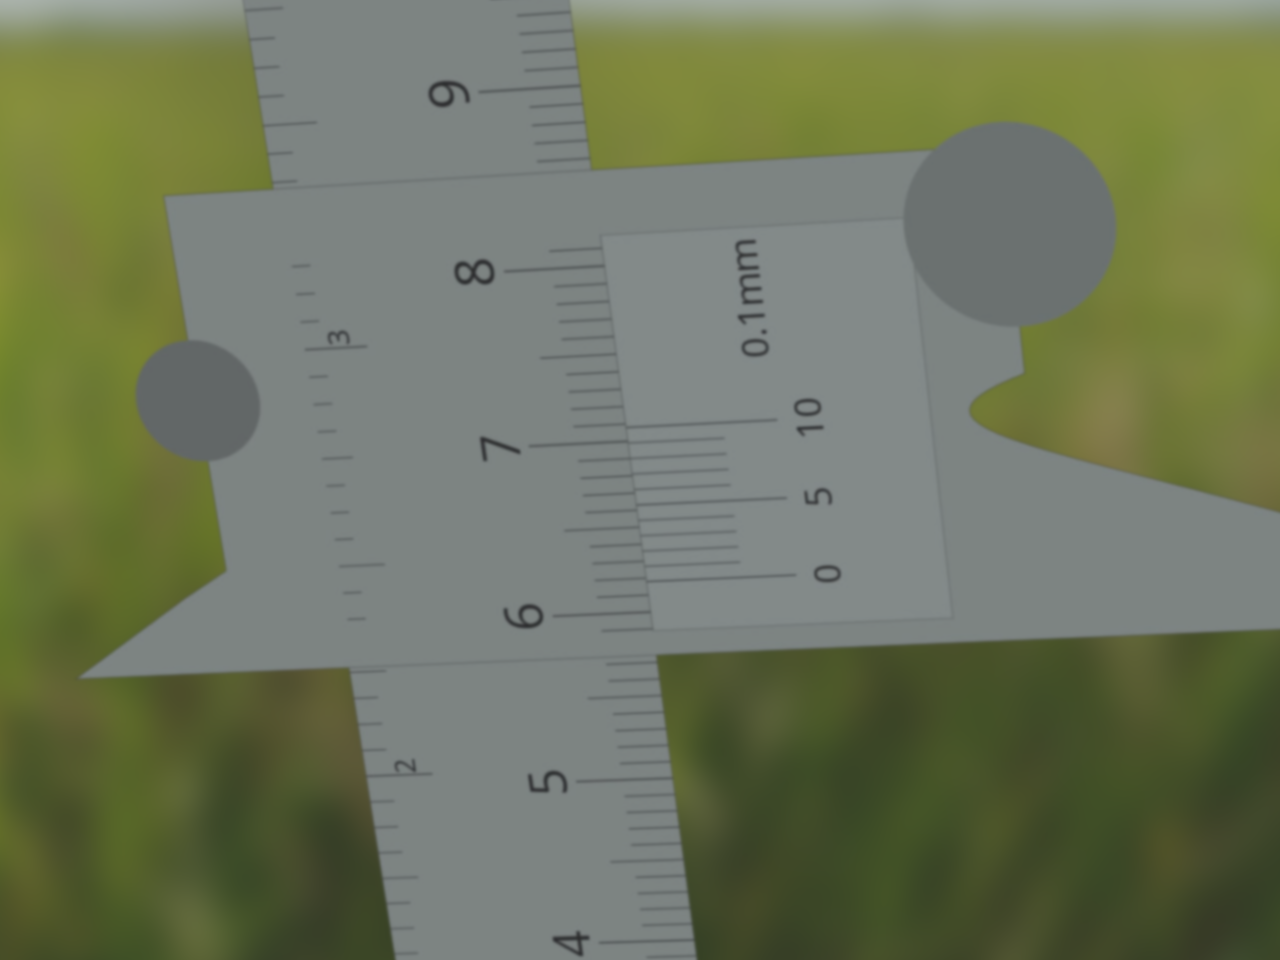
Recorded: 61.8 mm
